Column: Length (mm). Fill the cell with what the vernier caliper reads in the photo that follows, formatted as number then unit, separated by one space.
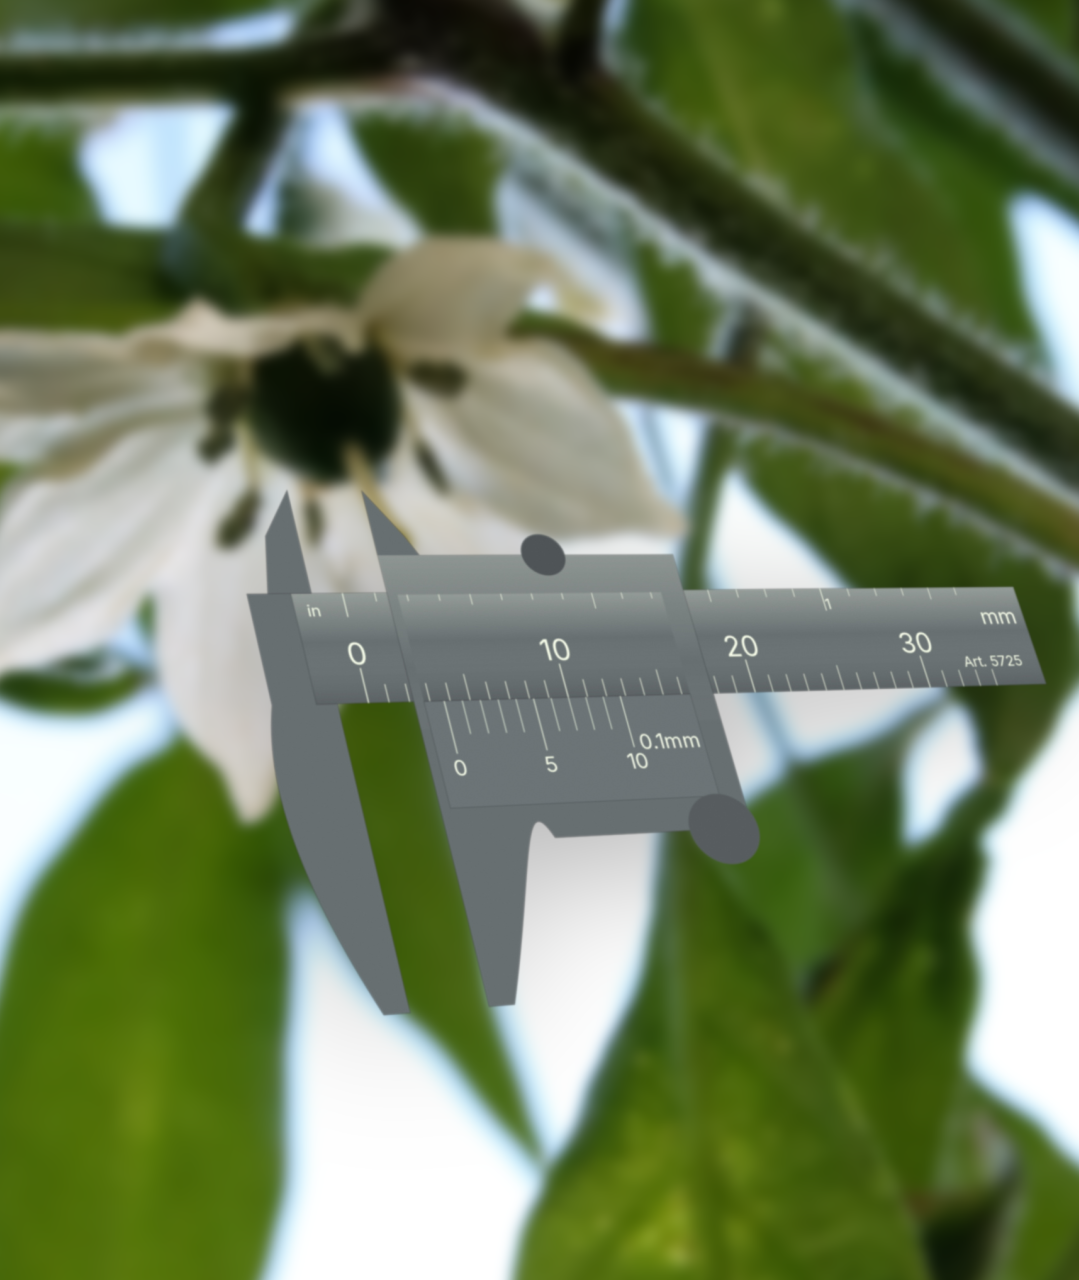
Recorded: 3.7 mm
